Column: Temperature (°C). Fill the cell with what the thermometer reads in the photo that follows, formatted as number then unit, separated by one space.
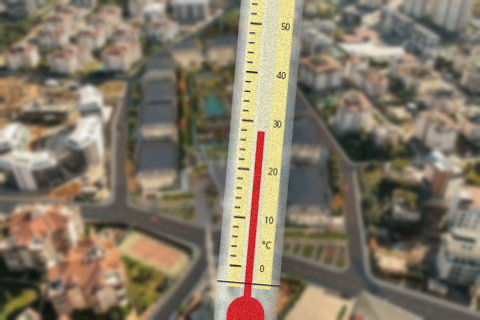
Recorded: 28 °C
